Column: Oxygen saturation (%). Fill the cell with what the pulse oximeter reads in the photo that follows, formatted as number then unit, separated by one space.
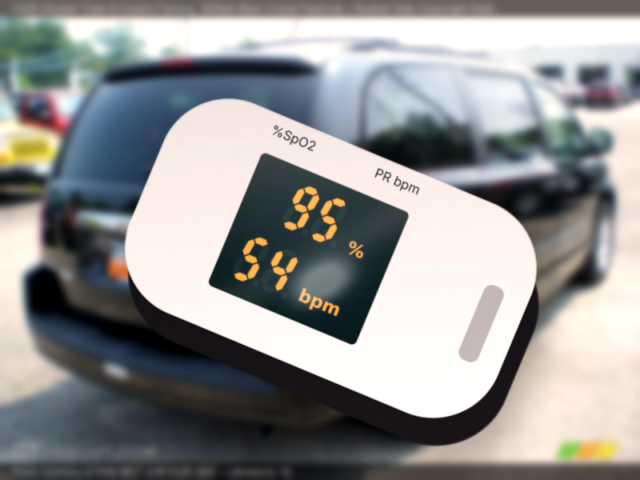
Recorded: 95 %
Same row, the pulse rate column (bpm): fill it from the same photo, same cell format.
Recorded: 54 bpm
